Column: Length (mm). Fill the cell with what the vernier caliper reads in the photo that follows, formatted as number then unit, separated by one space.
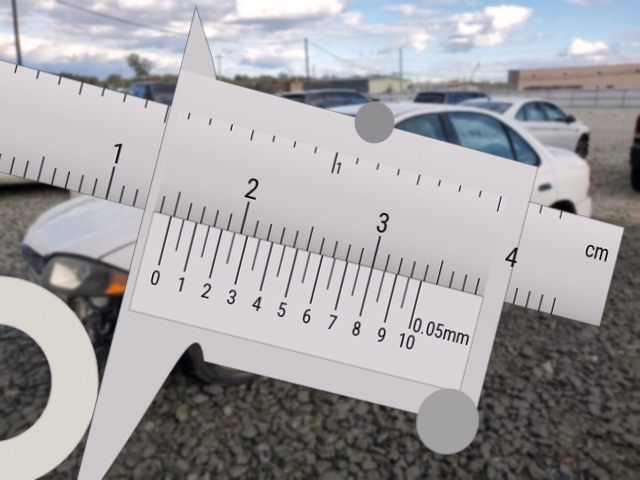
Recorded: 14.8 mm
